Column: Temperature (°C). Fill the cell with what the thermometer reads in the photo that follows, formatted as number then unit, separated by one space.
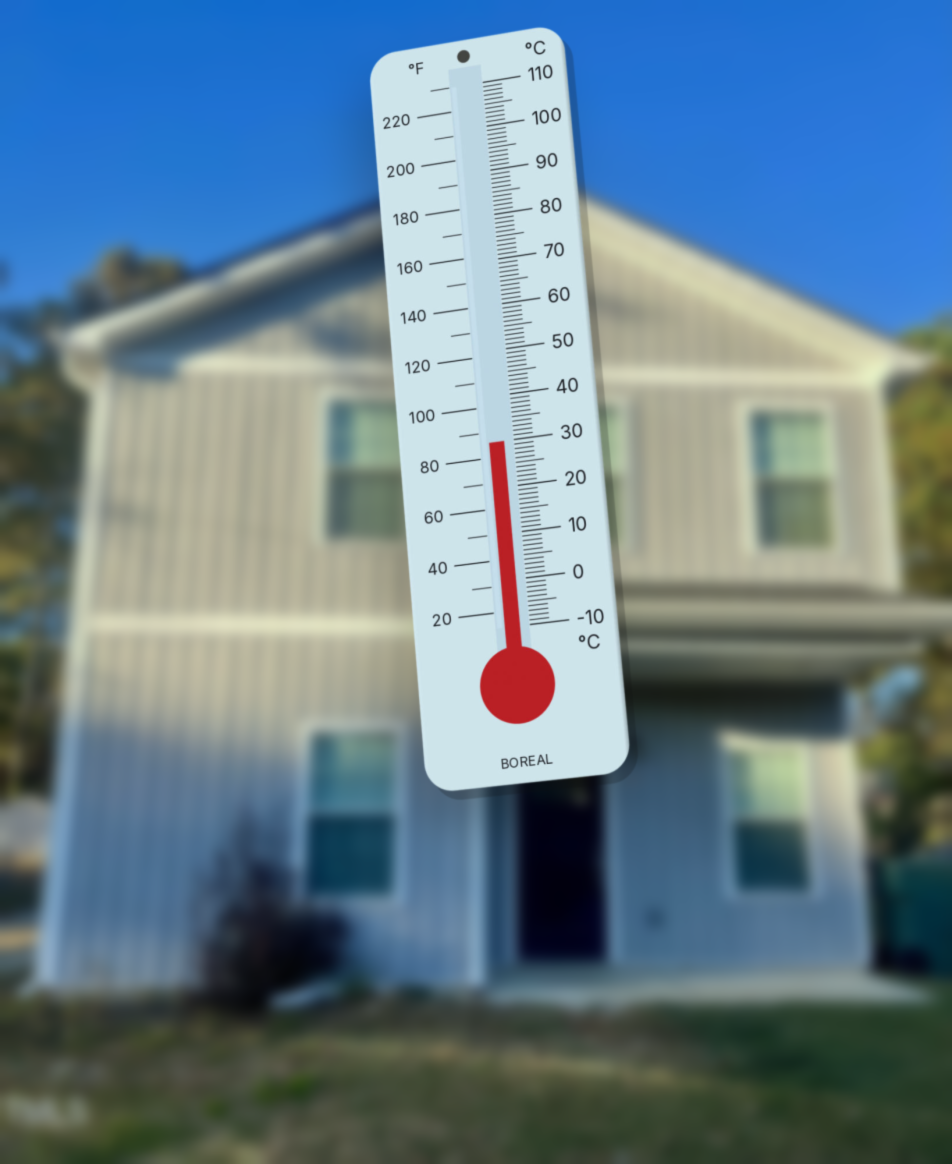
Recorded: 30 °C
